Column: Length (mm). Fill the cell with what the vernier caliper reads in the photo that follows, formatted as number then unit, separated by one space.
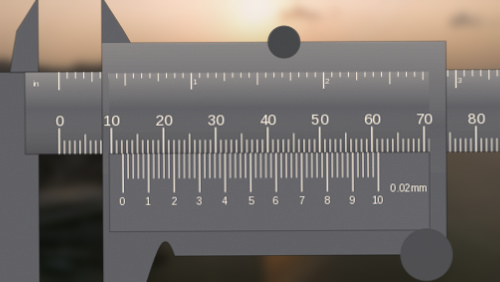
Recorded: 12.2 mm
